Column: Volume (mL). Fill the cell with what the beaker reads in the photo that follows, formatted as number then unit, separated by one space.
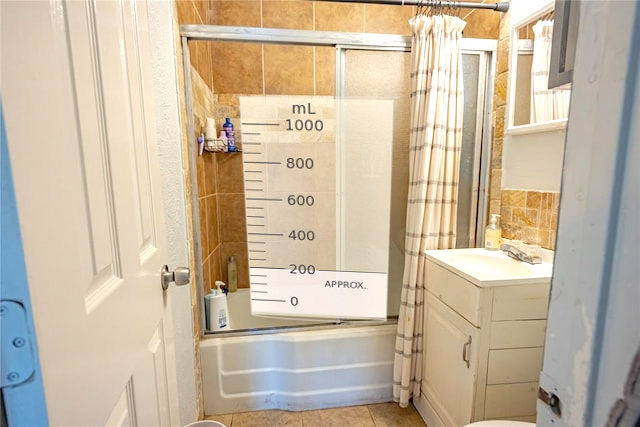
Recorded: 200 mL
